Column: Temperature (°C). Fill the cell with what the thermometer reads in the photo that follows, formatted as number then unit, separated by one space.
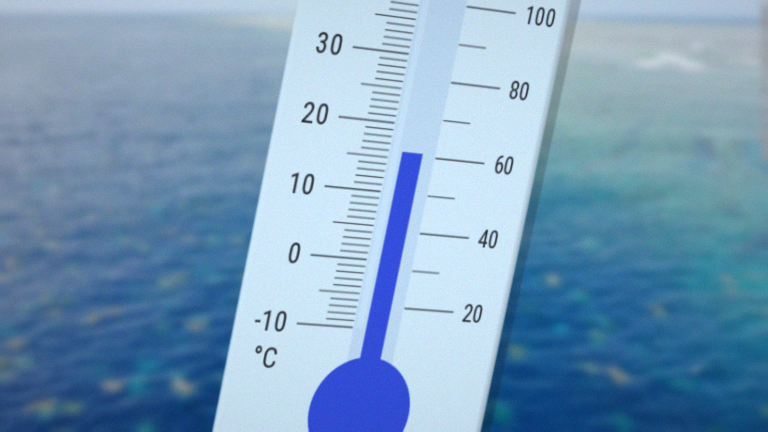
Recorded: 16 °C
